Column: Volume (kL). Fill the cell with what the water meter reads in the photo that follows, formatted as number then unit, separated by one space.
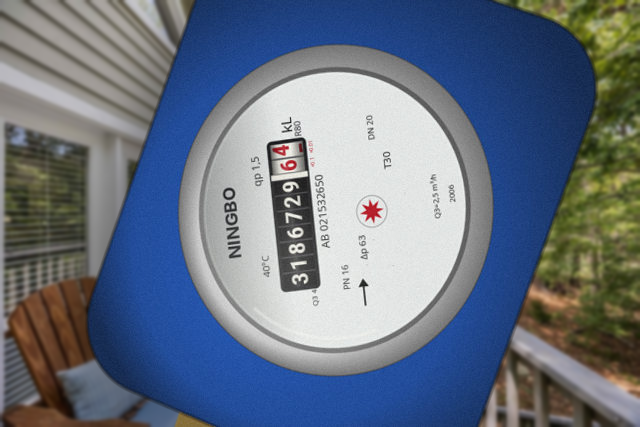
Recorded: 3186729.64 kL
